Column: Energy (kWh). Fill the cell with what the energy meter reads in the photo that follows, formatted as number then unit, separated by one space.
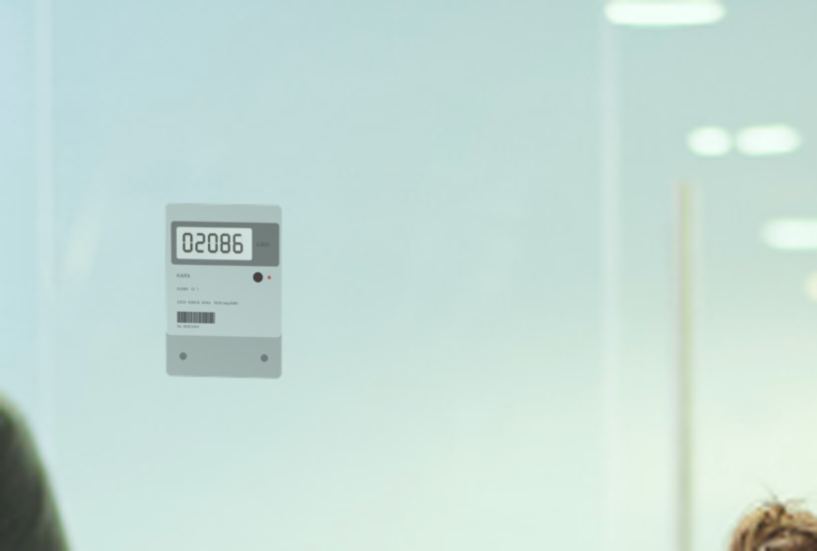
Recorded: 2086 kWh
